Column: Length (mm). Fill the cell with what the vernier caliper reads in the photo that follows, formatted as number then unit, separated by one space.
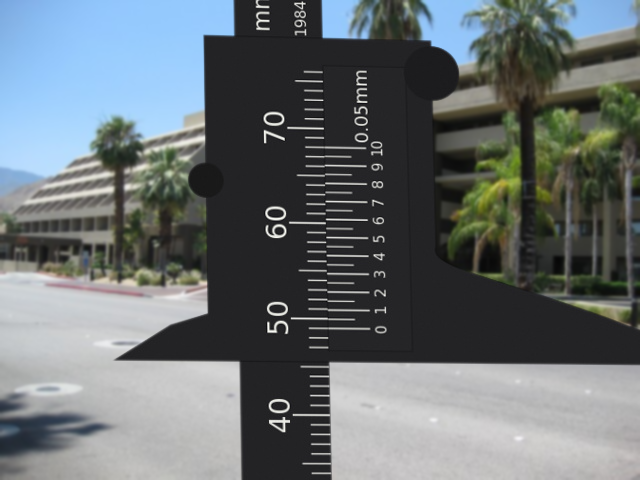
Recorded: 49.0 mm
